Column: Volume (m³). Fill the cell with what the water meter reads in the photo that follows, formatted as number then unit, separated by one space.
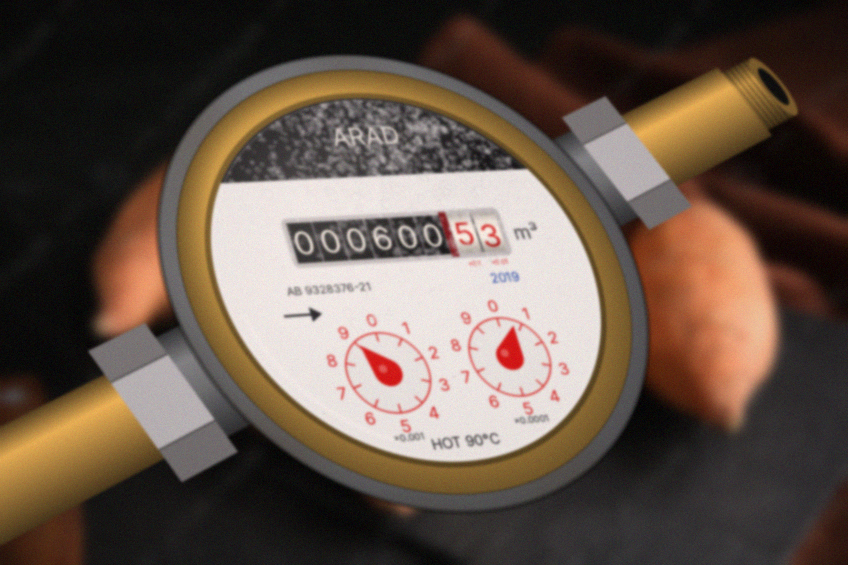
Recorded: 600.5290 m³
